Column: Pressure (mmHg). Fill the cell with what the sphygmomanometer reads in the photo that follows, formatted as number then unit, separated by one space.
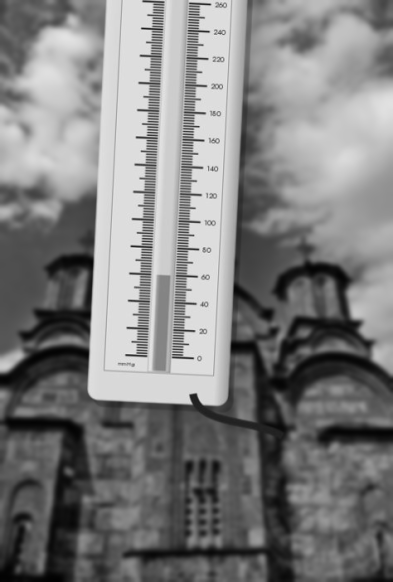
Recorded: 60 mmHg
